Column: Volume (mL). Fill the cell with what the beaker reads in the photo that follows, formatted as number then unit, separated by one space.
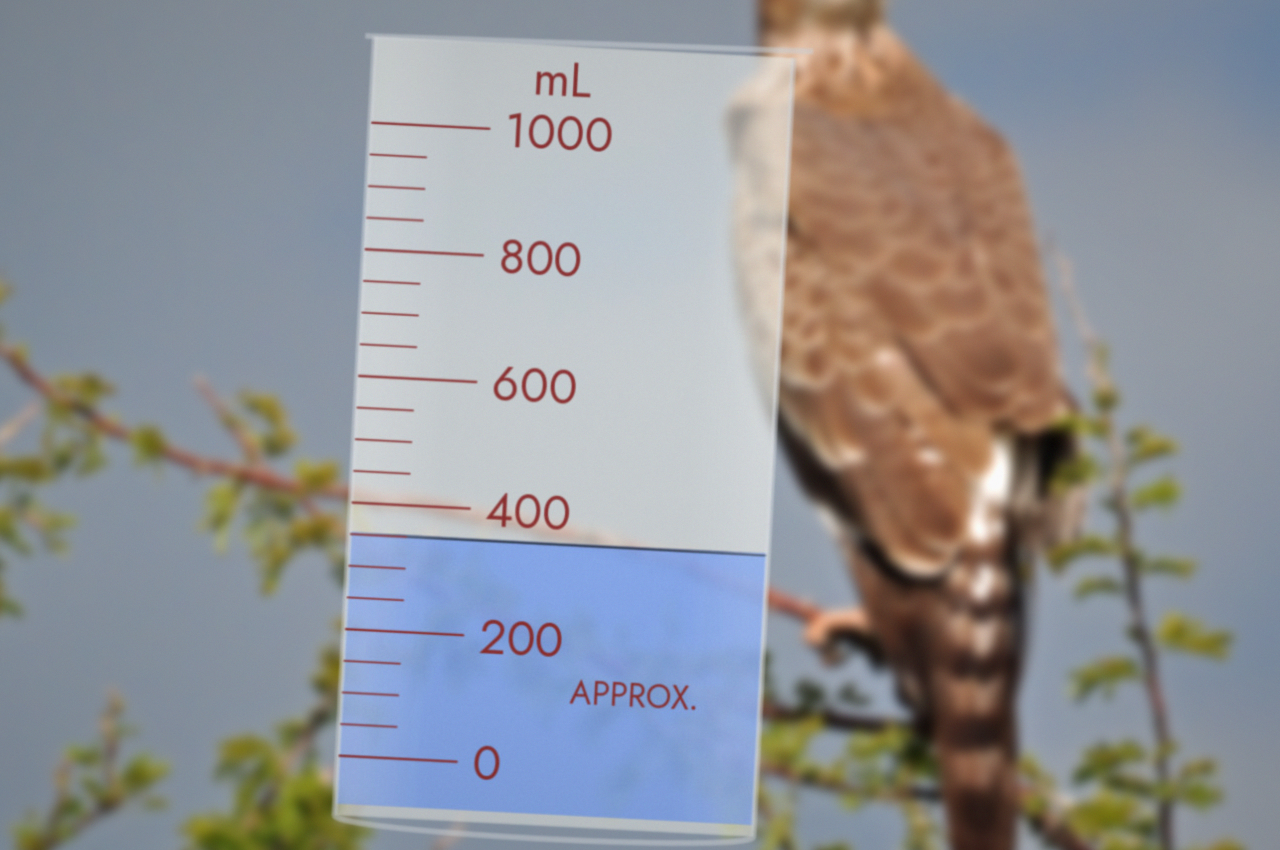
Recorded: 350 mL
